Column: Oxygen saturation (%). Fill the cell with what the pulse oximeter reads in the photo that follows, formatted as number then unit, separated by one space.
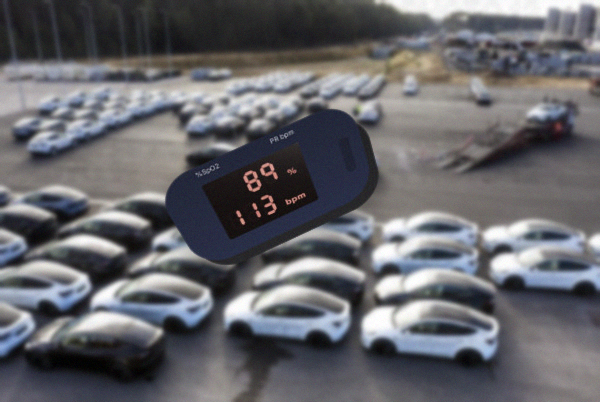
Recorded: 89 %
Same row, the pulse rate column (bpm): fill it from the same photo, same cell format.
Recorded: 113 bpm
